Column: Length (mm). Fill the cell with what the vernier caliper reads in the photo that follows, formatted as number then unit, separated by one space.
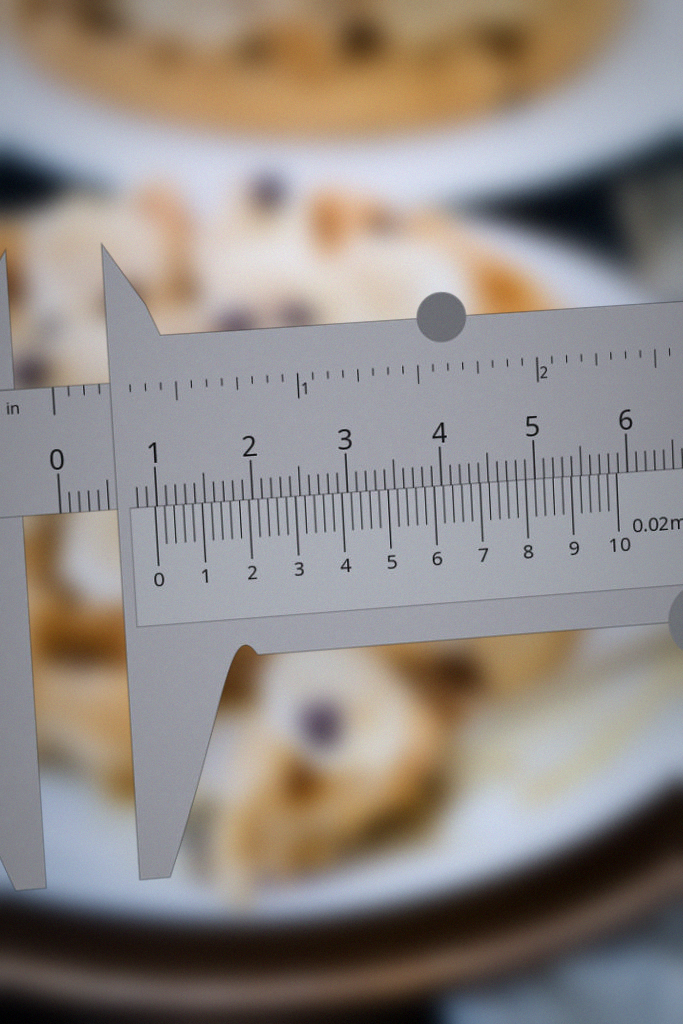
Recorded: 9.8 mm
